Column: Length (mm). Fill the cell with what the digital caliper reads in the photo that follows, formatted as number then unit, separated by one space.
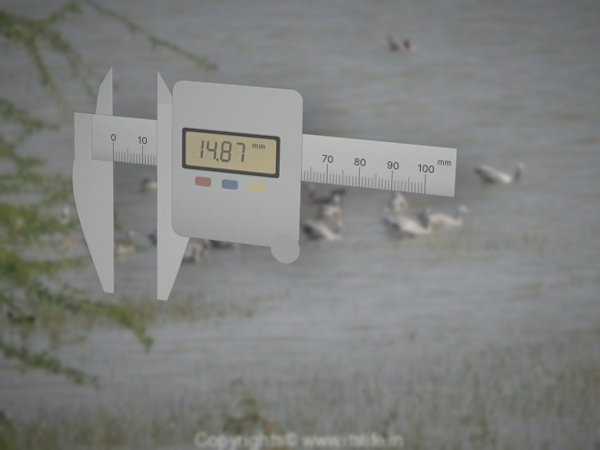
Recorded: 14.87 mm
